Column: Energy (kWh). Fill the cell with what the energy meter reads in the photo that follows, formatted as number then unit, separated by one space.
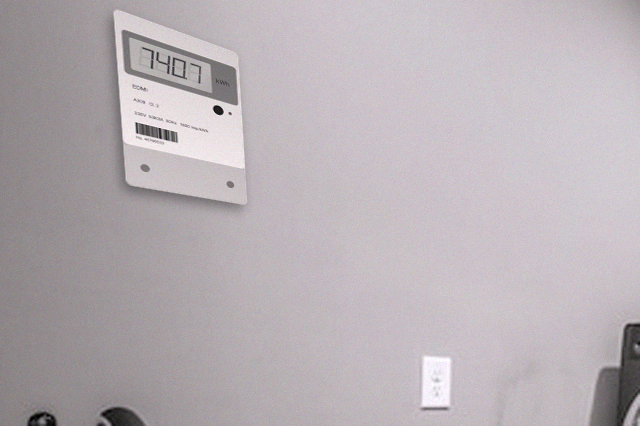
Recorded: 740.7 kWh
